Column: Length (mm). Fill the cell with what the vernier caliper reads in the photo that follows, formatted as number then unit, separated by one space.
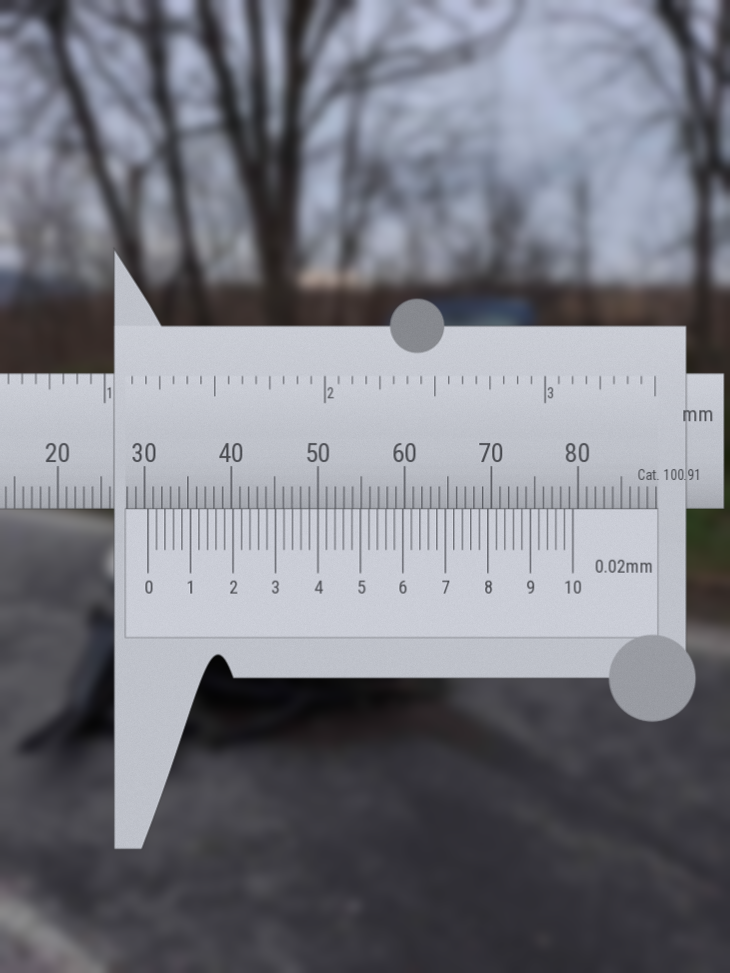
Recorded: 30.4 mm
